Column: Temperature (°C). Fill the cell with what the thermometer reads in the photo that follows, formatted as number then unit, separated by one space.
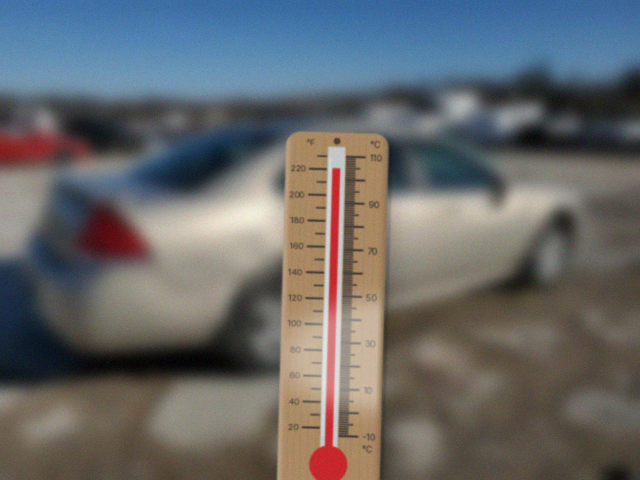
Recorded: 105 °C
